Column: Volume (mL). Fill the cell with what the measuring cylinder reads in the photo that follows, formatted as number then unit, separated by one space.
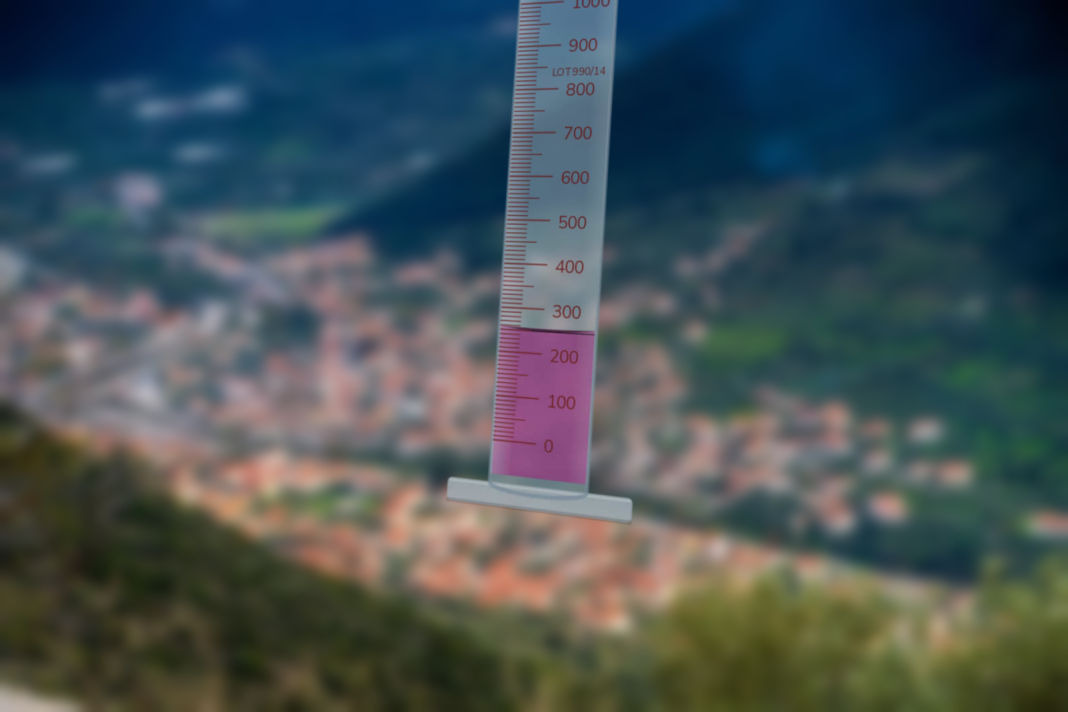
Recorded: 250 mL
